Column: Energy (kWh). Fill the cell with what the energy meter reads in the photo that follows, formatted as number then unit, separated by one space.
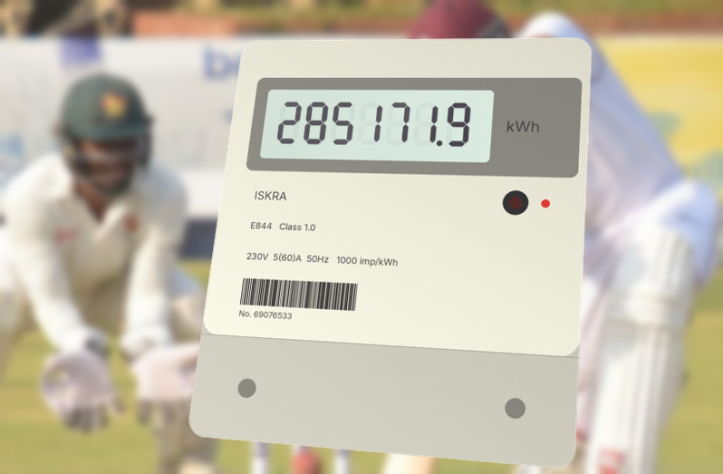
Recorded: 285171.9 kWh
